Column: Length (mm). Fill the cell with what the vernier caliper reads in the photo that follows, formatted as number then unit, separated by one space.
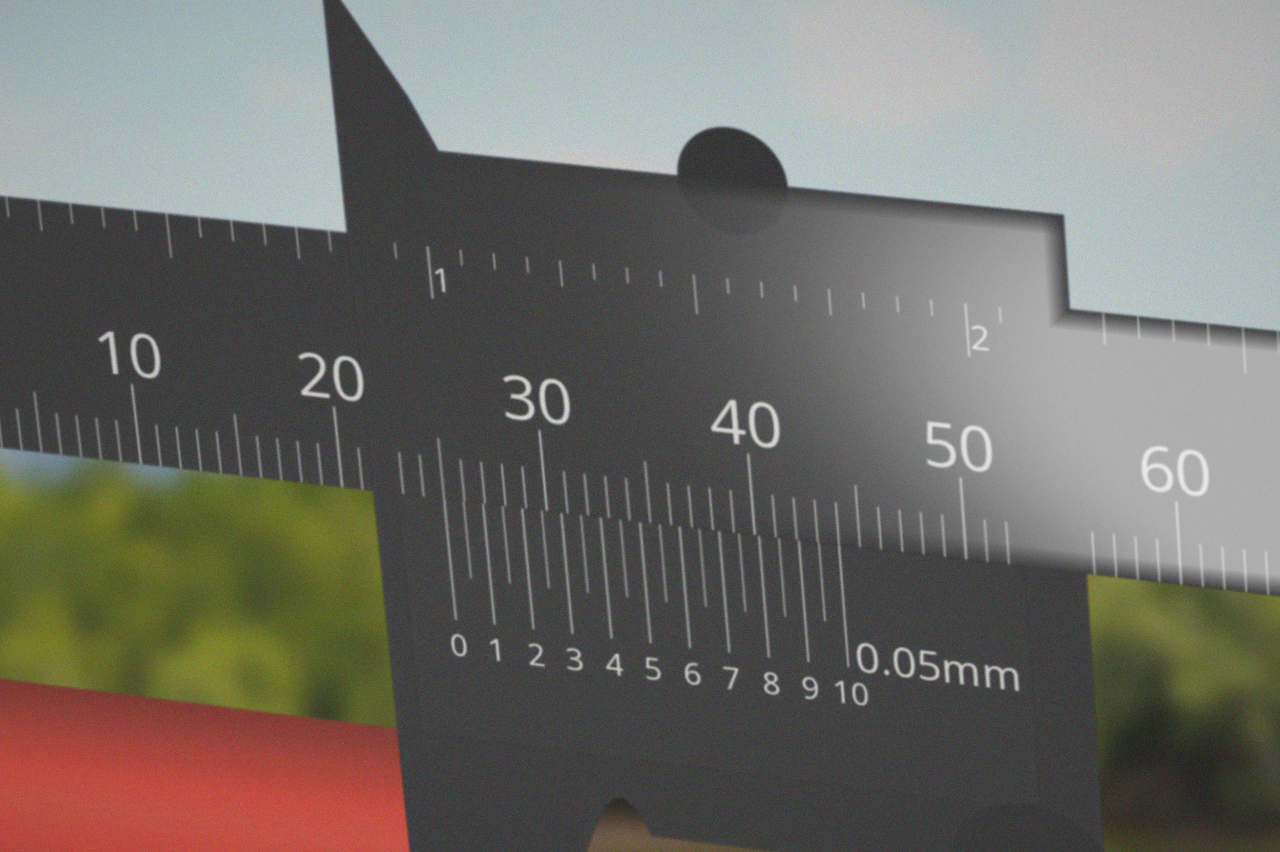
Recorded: 25.0 mm
